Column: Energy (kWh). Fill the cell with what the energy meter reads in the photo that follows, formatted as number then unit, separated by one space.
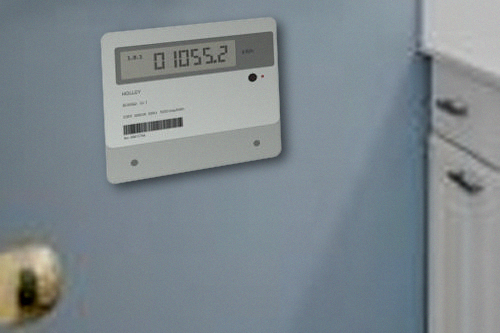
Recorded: 1055.2 kWh
